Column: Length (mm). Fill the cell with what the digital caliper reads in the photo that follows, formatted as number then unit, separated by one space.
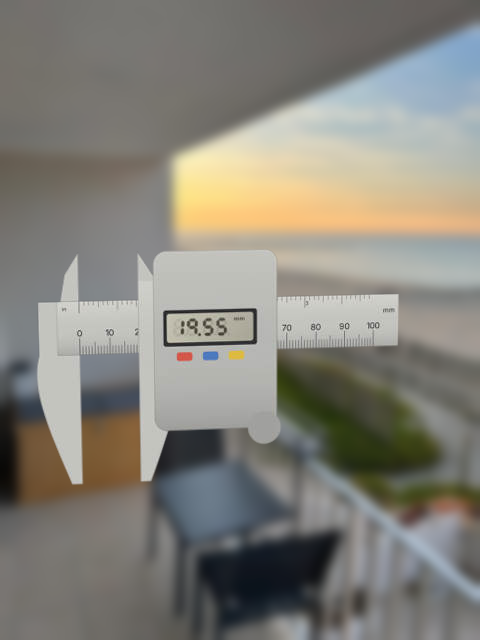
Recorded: 19.55 mm
